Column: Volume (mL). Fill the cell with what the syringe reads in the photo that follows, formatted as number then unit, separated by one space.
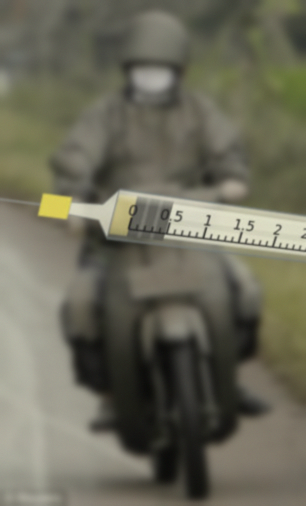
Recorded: 0 mL
